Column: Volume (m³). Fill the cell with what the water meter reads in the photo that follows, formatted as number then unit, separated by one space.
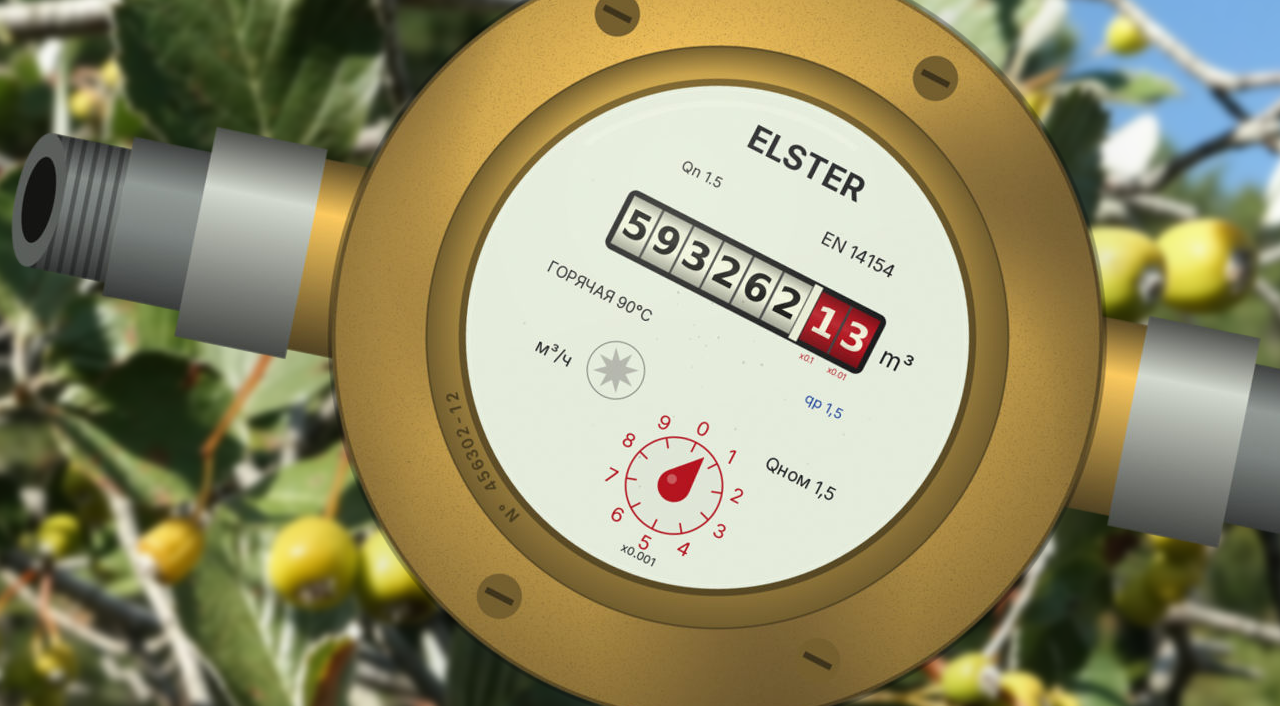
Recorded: 593262.130 m³
